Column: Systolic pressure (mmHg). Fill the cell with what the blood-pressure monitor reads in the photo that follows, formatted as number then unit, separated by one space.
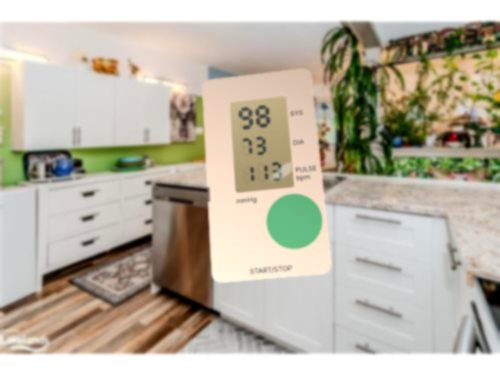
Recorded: 98 mmHg
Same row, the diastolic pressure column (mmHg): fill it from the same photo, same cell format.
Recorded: 73 mmHg
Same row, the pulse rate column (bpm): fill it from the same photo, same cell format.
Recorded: 113 bpm
